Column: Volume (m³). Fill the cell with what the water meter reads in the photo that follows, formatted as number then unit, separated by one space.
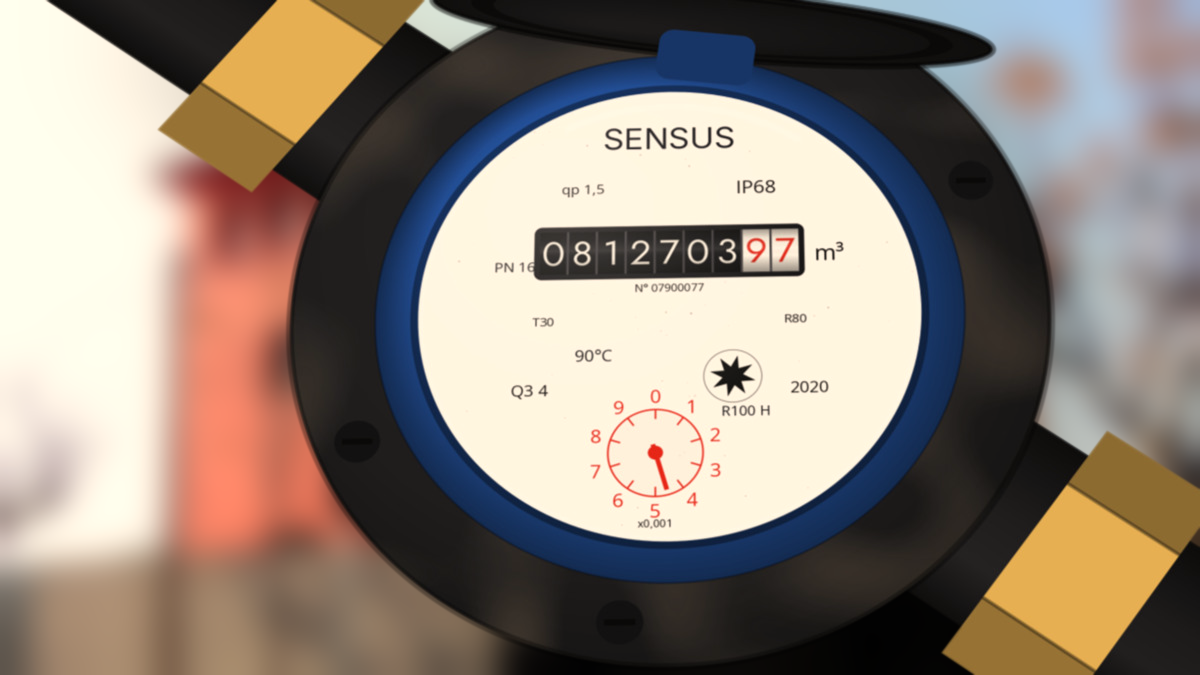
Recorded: 812703.974 m³
